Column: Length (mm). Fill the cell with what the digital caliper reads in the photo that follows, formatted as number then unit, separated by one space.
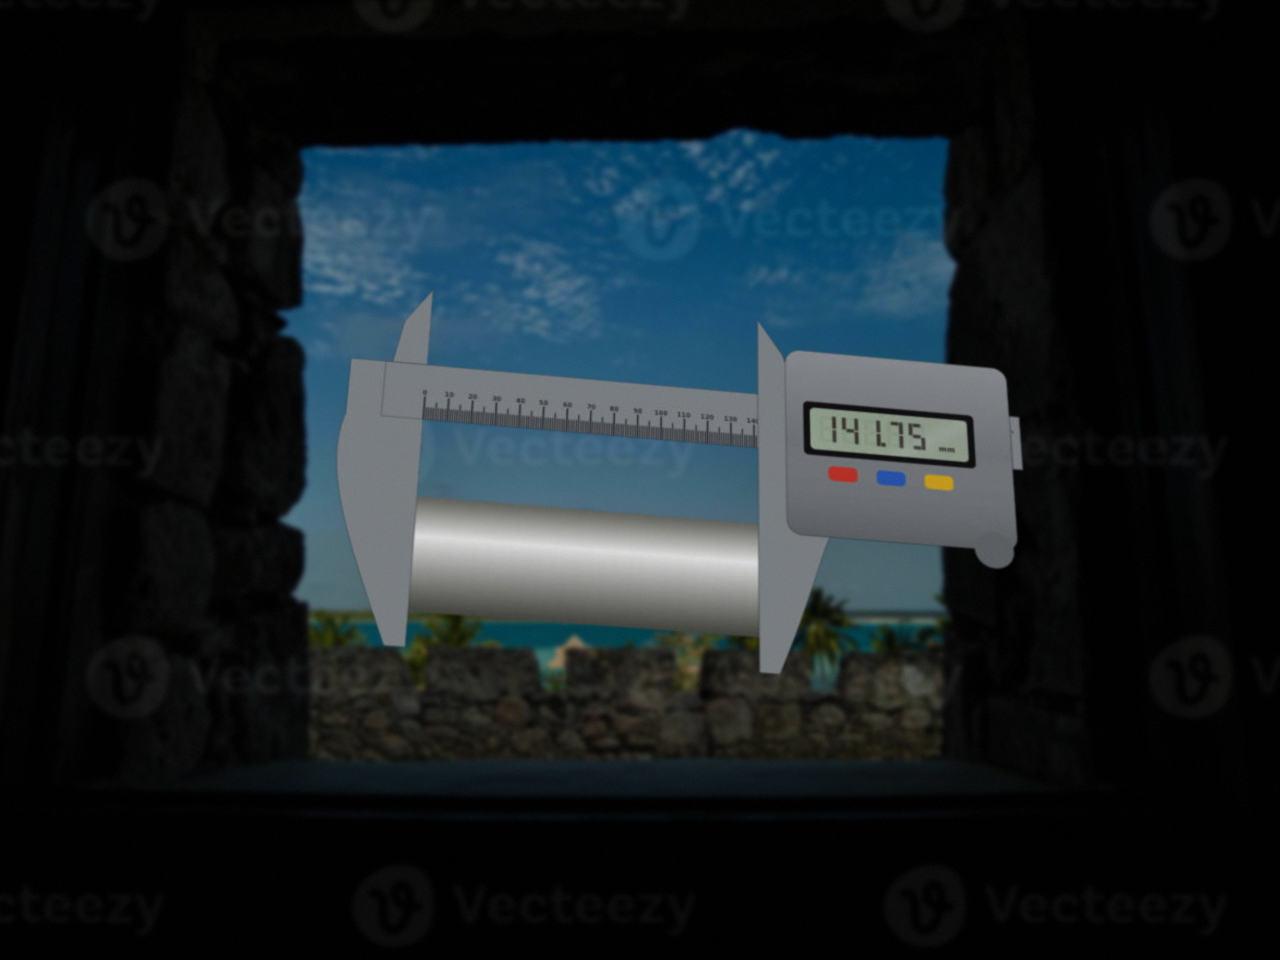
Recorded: 141.75 mm
